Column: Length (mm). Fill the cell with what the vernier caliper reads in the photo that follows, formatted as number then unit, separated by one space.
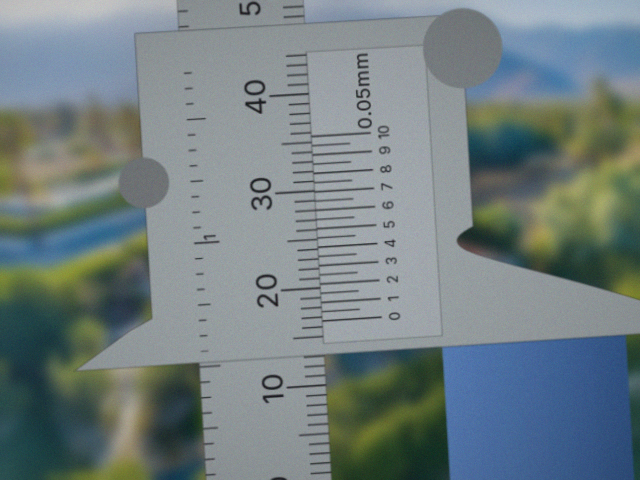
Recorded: 16.6 mm
